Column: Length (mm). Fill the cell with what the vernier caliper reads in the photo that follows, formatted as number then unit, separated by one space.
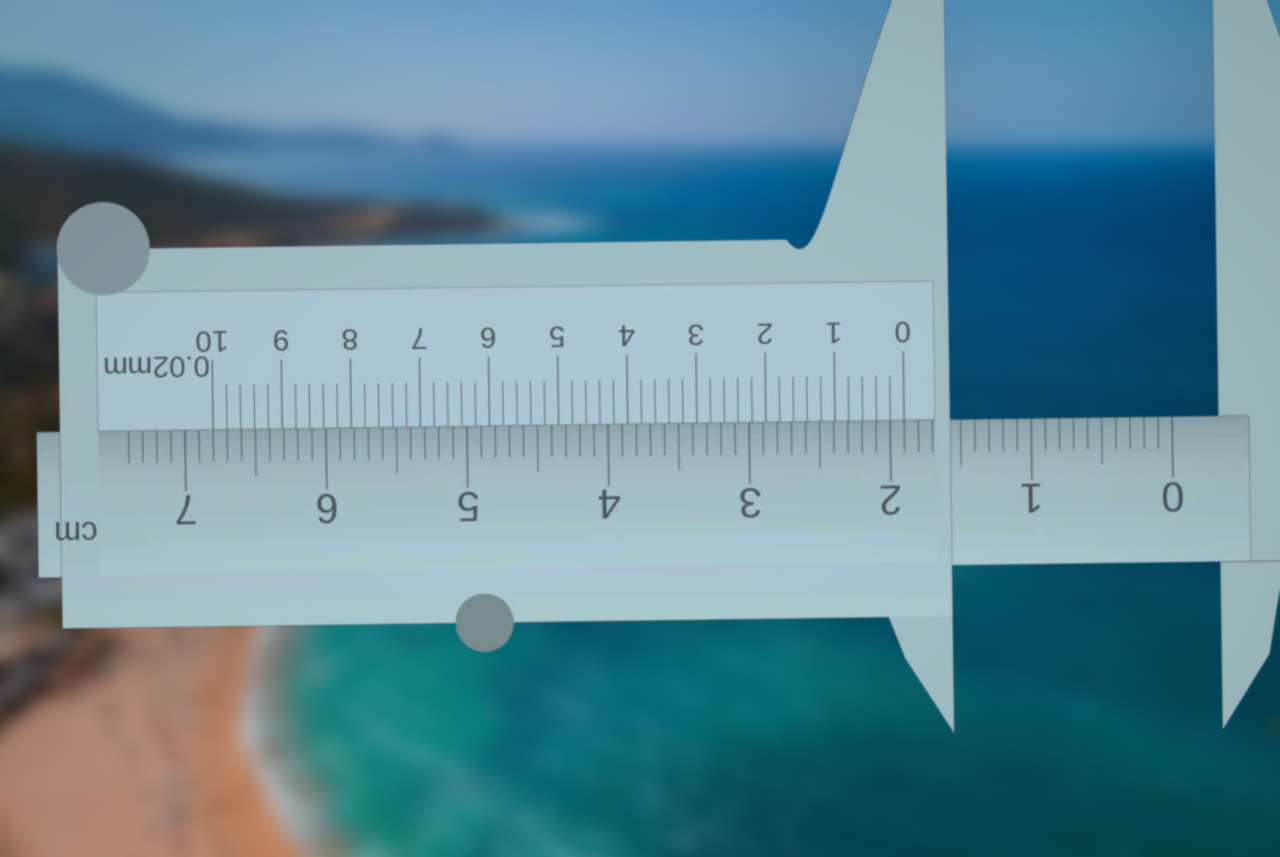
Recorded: 19.0 mm
